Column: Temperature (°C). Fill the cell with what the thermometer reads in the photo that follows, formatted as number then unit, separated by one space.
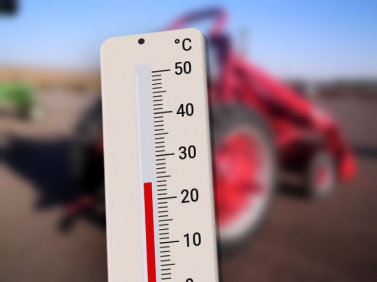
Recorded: 24 °C
